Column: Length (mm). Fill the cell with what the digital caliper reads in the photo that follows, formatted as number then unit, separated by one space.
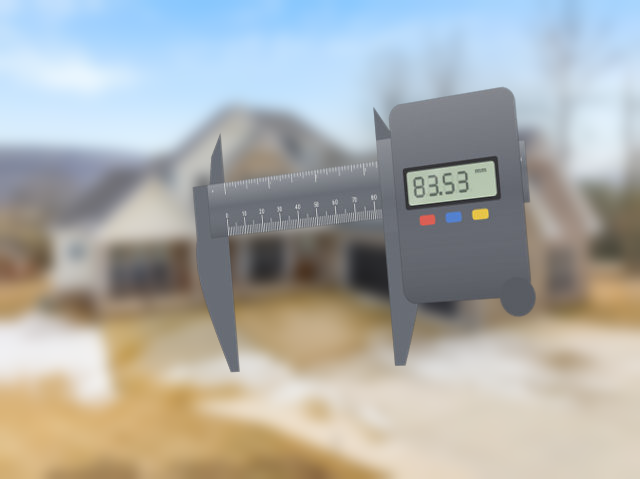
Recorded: 83.53 mm
